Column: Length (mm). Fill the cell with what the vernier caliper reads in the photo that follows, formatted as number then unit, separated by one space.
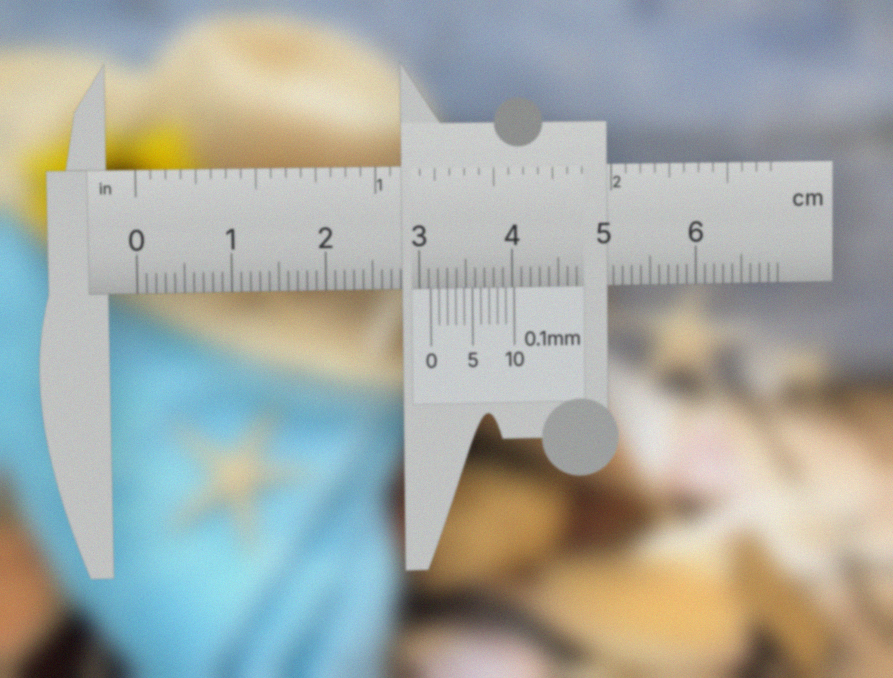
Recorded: 31.2 mm
